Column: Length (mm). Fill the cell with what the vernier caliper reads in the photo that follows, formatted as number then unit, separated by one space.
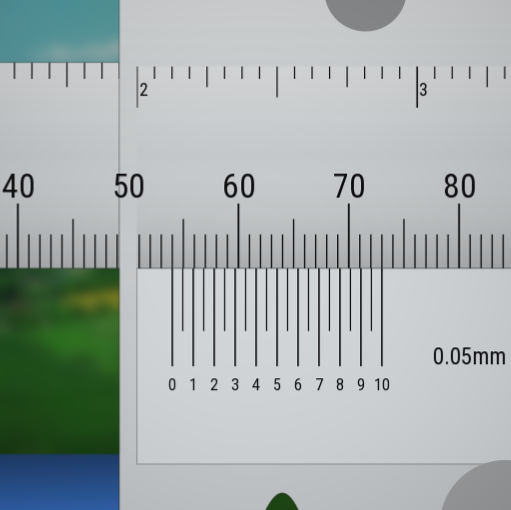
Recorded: 54.0 mm
